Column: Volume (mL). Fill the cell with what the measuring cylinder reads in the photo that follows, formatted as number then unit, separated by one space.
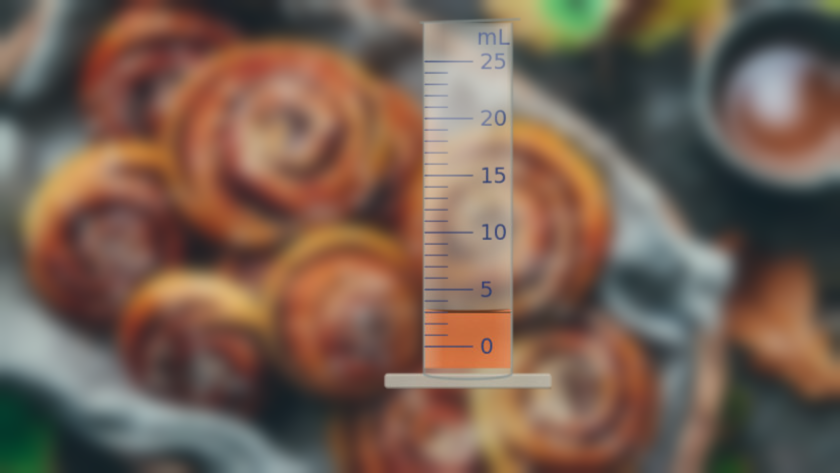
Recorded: 3 mL
